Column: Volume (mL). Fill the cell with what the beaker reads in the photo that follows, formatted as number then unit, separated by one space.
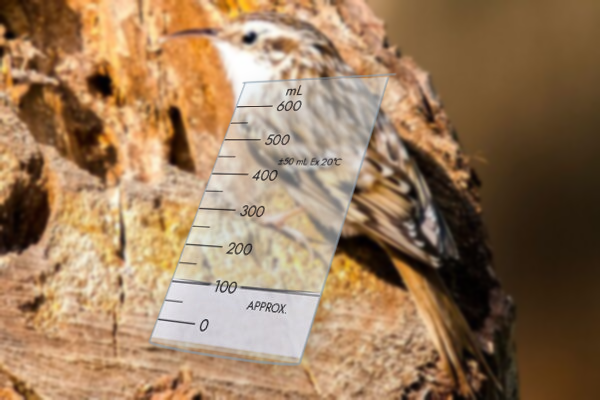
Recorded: 100 mL
